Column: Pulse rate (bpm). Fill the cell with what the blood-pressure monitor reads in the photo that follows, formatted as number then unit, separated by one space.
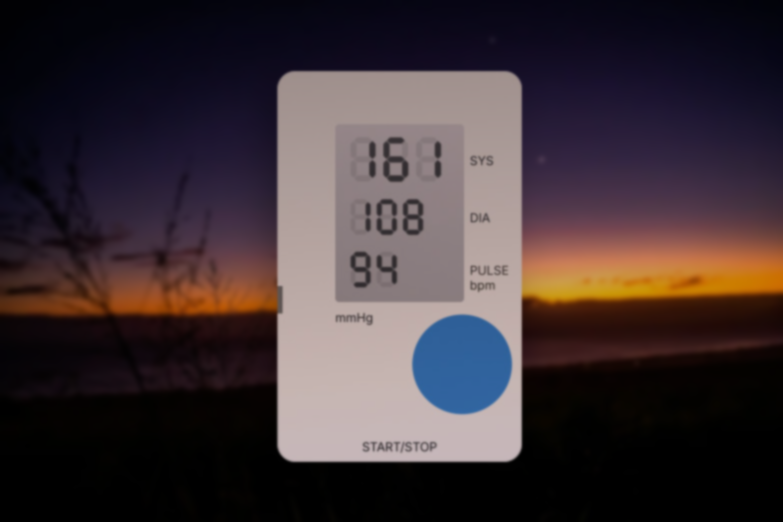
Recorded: 94 bpm
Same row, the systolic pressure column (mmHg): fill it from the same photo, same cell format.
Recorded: 161 mmHg
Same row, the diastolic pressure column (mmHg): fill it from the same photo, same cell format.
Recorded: 108 mmHg
